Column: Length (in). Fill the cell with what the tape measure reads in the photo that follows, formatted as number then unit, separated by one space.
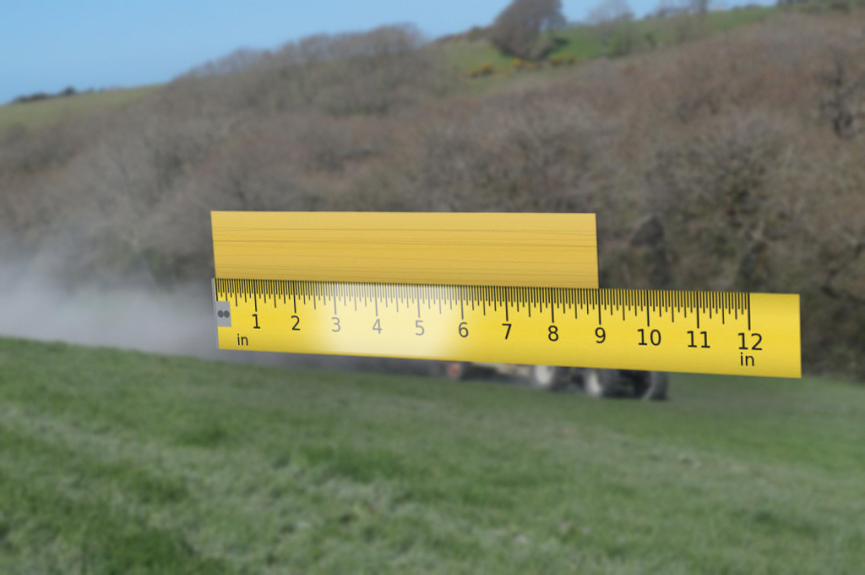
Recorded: 9 in
